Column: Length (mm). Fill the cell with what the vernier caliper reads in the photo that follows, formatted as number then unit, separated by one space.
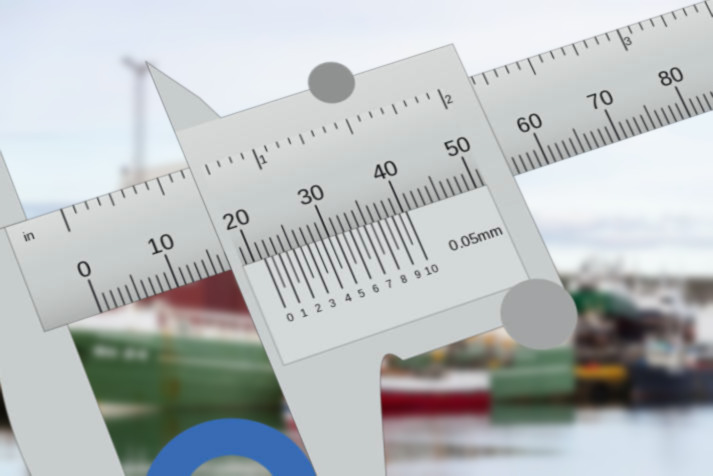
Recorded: 21.4 mm
